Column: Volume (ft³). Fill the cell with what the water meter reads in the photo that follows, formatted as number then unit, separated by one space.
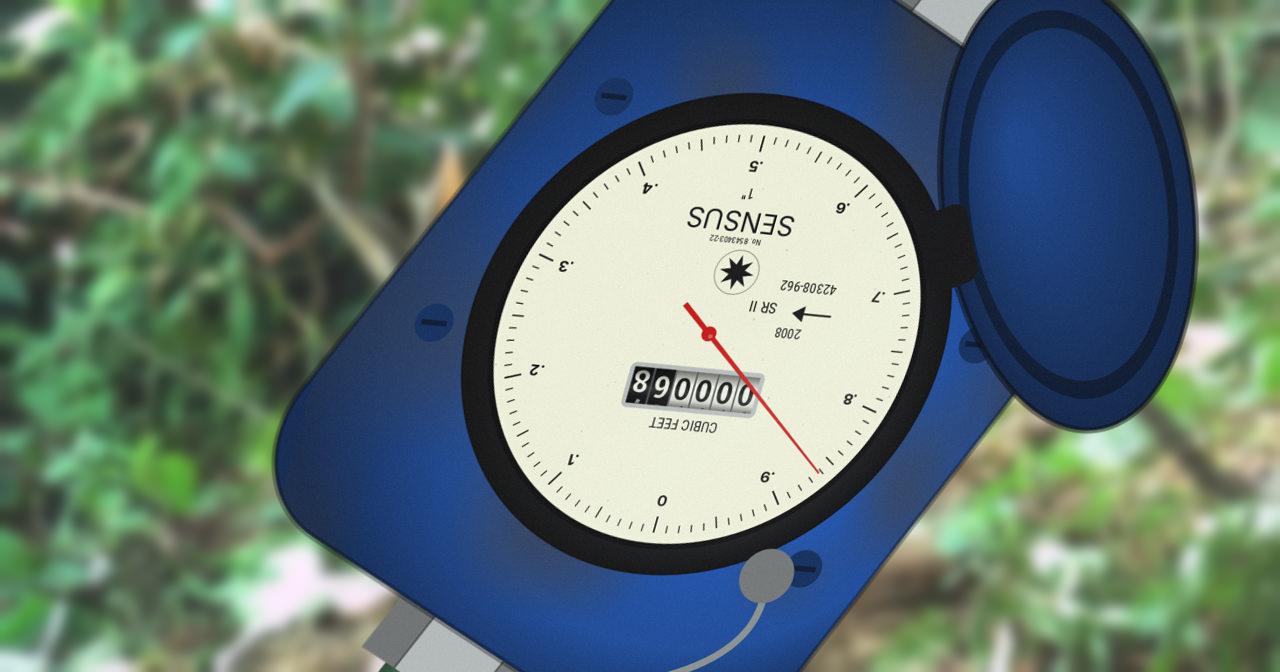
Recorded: 67.86 ft³
